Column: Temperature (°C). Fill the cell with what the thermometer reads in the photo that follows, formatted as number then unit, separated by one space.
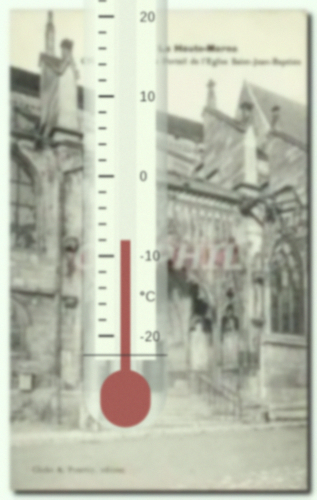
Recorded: -8 °C
